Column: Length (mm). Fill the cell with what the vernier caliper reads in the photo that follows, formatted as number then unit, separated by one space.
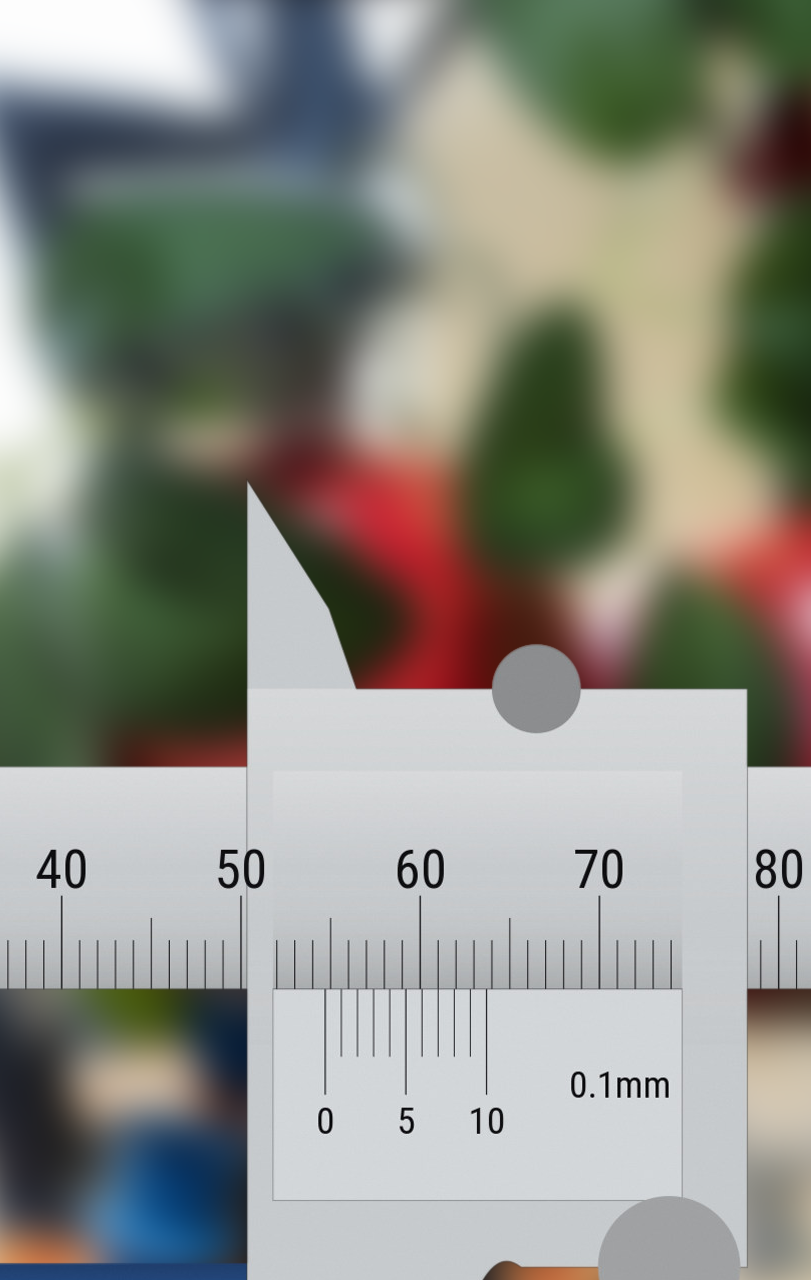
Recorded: 54.7 mm
